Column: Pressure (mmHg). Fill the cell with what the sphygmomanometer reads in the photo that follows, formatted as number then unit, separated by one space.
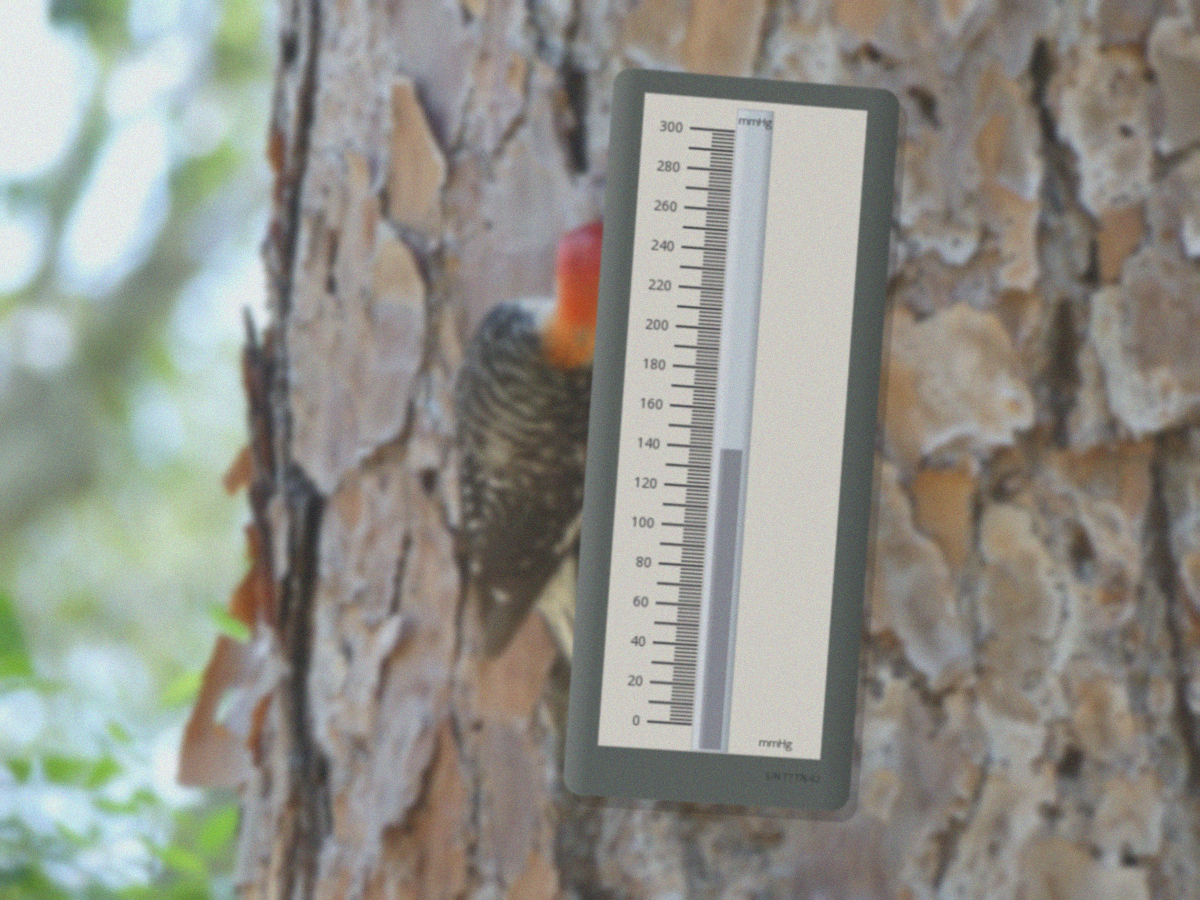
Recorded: 140 mmHg
